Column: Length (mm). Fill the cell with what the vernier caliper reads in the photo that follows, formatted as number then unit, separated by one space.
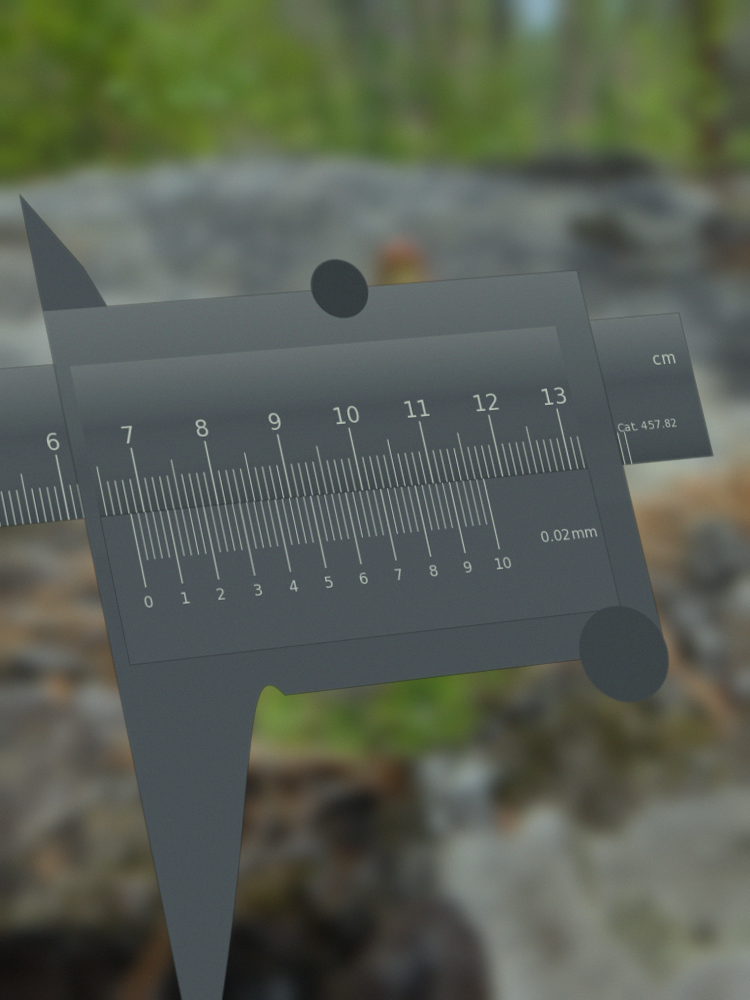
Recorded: 68.2 mm
